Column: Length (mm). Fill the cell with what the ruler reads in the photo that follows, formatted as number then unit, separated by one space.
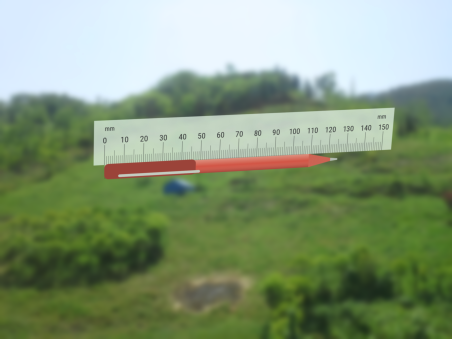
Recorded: 125 mm
